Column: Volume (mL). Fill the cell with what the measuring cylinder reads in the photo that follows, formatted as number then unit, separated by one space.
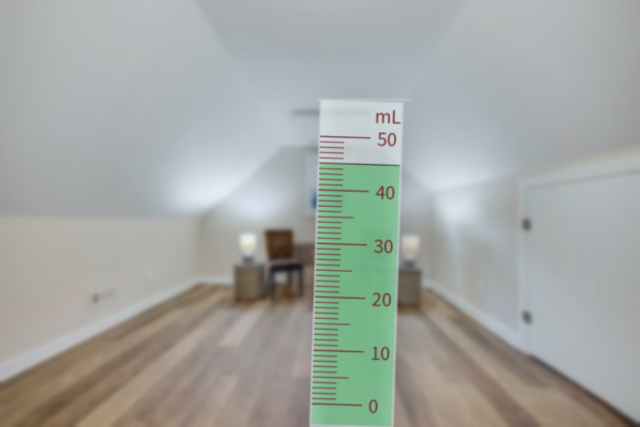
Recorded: 45 mL
